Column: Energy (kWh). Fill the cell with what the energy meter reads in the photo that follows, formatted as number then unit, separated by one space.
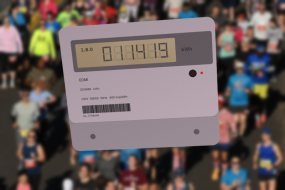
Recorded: 11419 kWh
